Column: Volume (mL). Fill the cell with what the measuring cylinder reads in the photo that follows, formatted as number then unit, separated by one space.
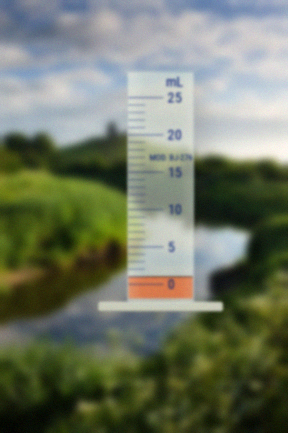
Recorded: 1 mL
